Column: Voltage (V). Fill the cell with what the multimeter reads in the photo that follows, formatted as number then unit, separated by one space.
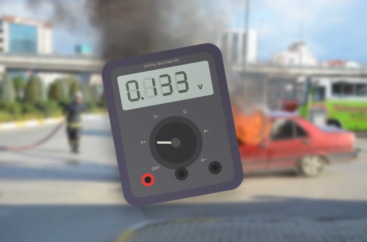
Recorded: 0.133 V
